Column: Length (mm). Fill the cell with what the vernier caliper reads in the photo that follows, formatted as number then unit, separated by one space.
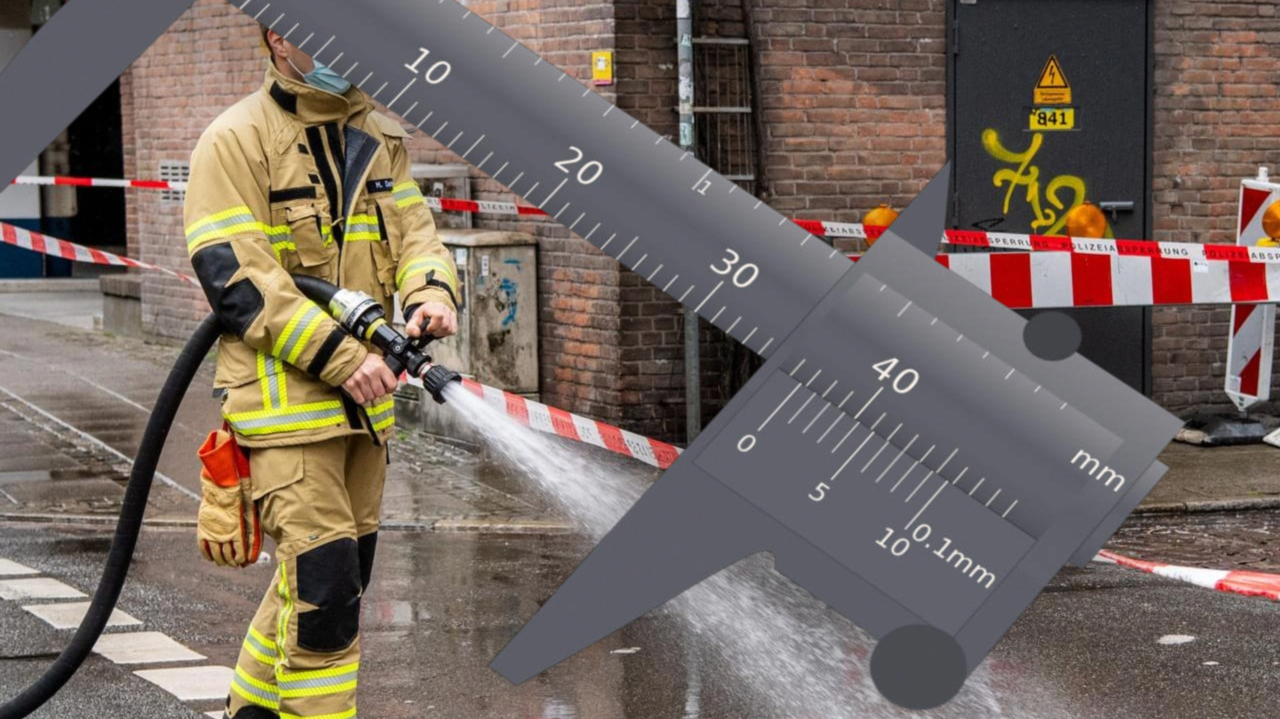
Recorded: 36.7 mm
